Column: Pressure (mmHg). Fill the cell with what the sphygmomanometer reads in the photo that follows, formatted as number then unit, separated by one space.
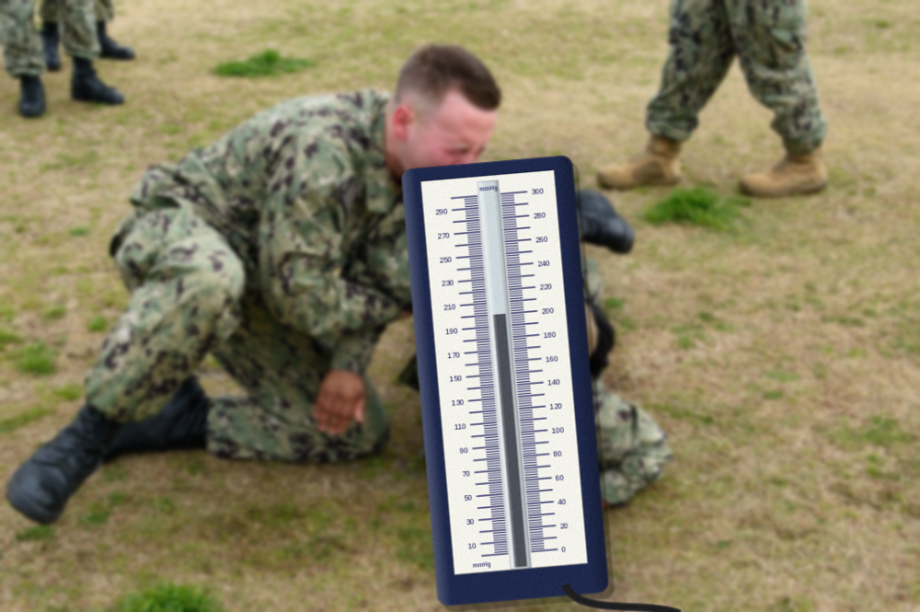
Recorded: 200 mmHg
